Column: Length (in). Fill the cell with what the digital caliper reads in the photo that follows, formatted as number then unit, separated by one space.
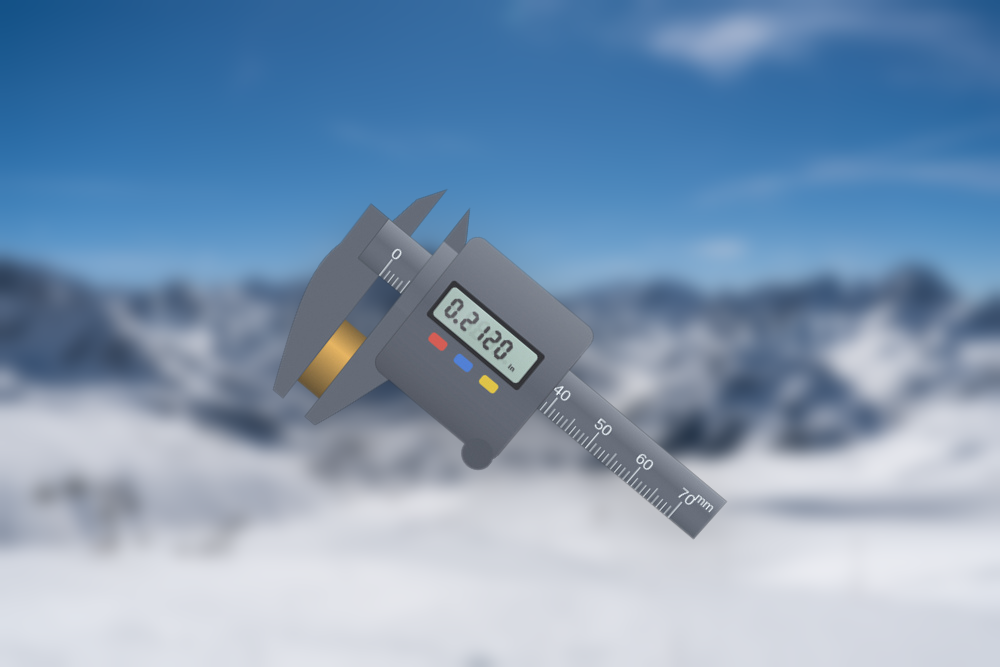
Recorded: 0.2120 in
